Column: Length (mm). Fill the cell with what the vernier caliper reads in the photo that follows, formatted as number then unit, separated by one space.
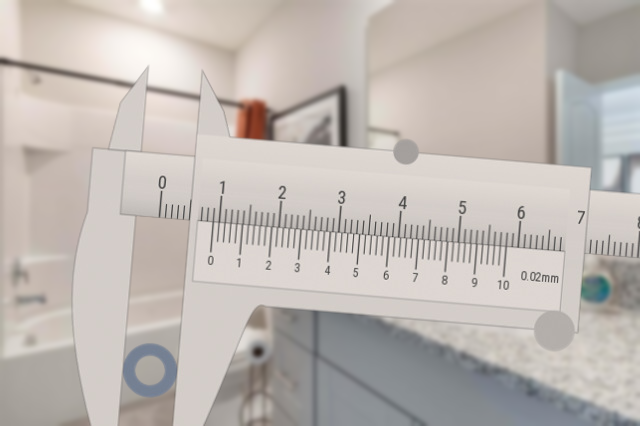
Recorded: 9.0 mm
